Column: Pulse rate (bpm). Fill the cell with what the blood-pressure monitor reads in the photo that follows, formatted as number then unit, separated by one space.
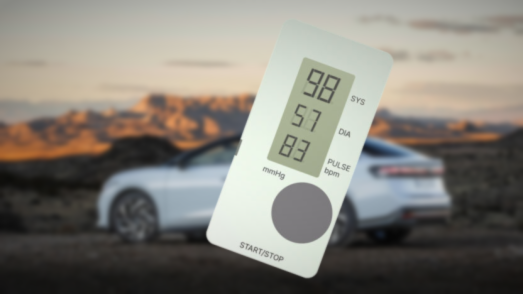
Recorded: 83 bpm
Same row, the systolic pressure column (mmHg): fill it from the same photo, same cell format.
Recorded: 98 mmHg
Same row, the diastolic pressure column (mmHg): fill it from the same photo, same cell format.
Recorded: 57 mmHg
